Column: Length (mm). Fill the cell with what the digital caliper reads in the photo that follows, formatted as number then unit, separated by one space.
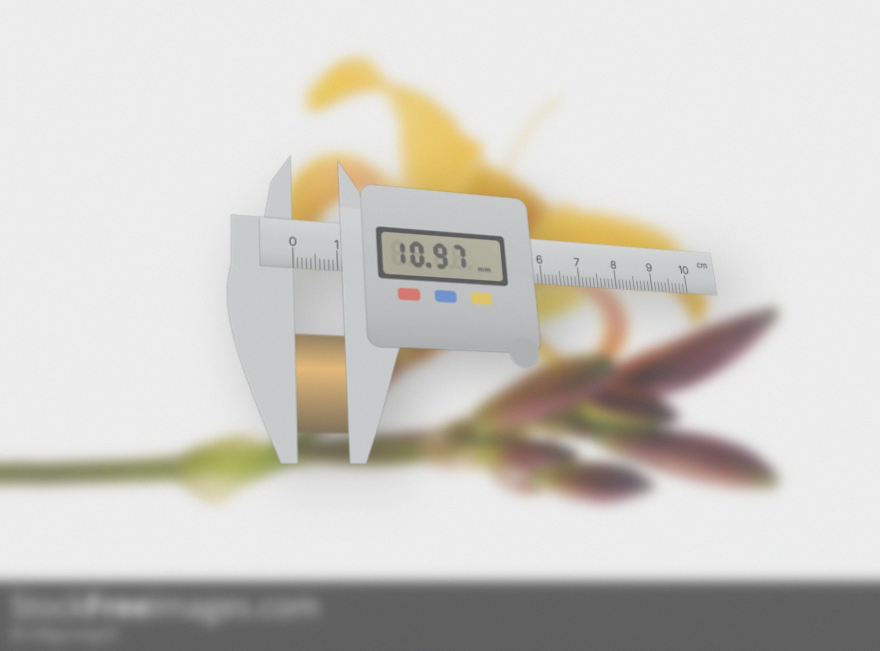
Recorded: 10.97 mm
